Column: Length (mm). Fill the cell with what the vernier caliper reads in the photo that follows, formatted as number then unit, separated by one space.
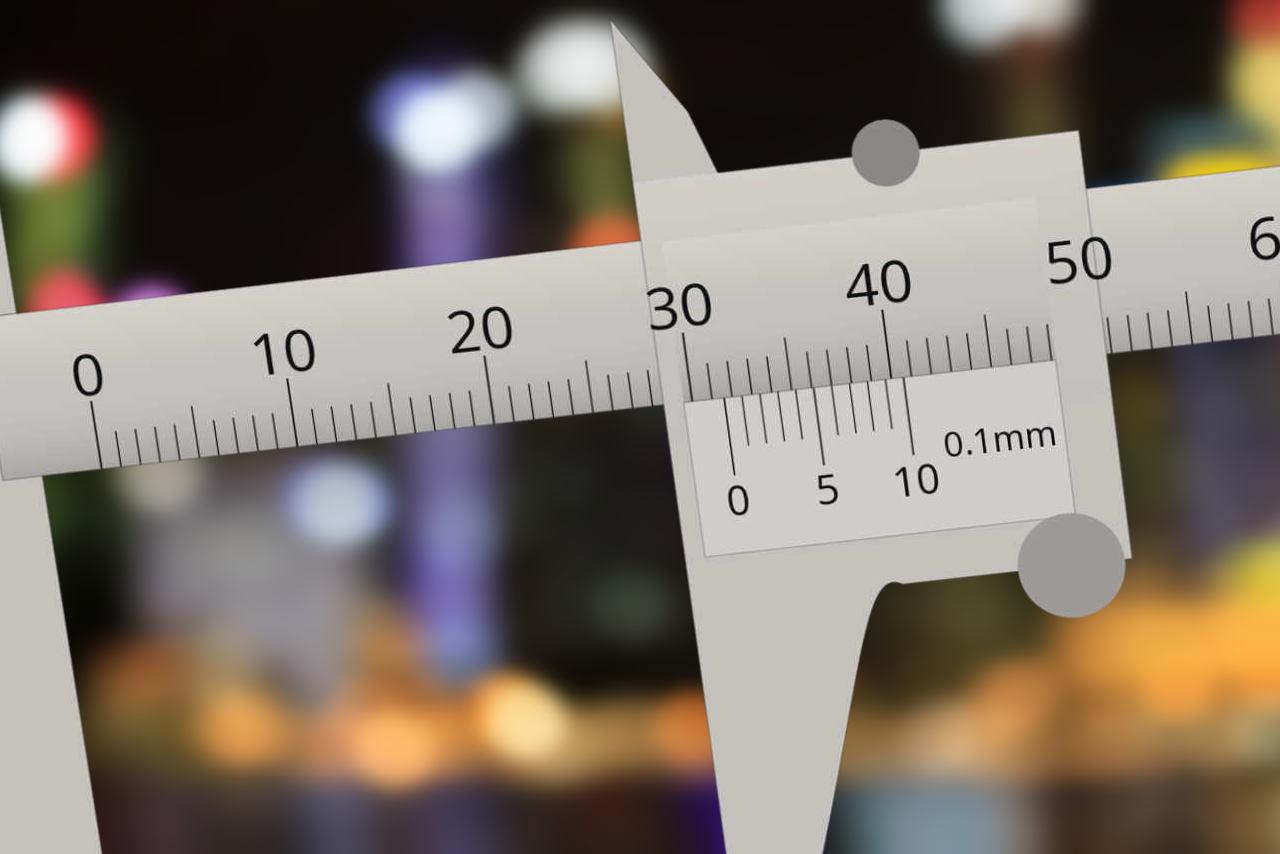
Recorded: 31.6 mm
